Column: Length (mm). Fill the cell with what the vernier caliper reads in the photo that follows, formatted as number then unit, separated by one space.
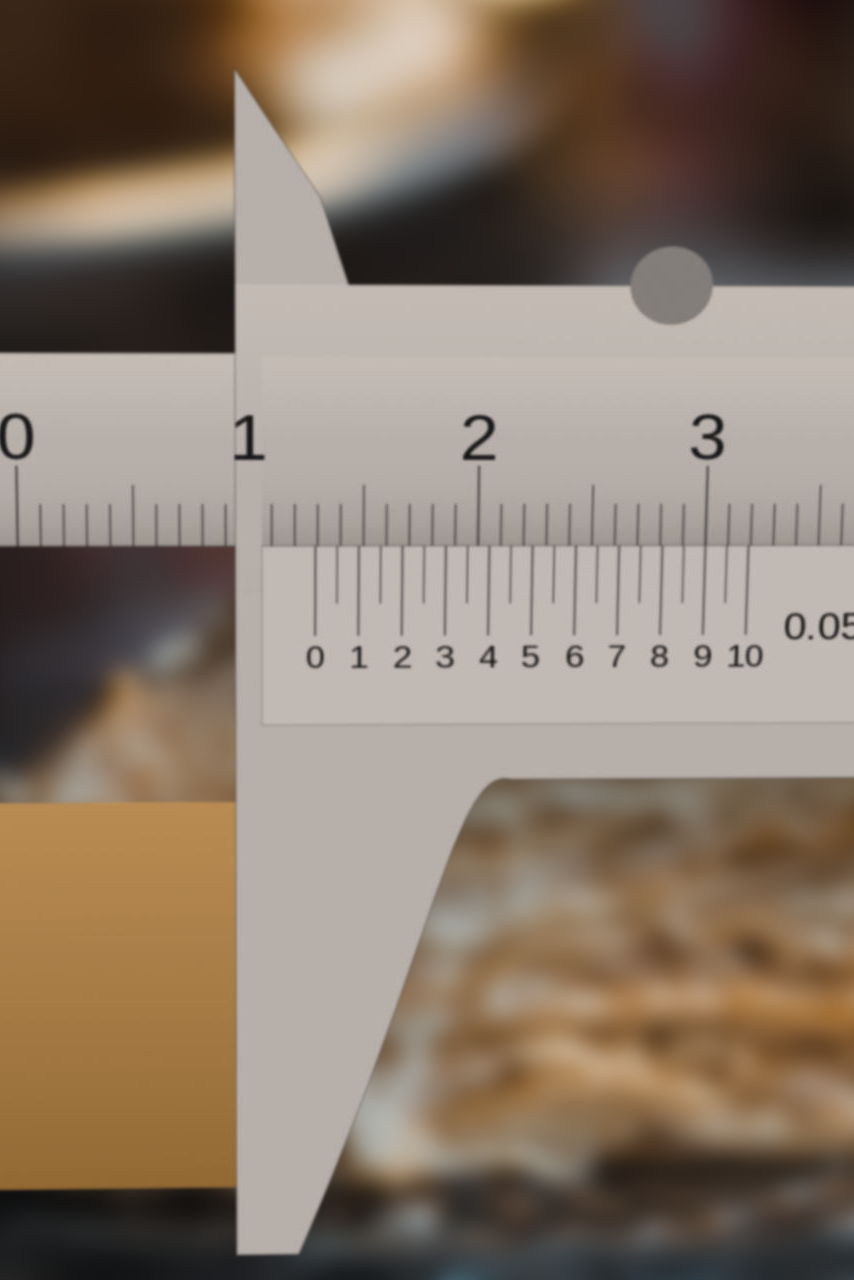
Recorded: 12.9 mm
